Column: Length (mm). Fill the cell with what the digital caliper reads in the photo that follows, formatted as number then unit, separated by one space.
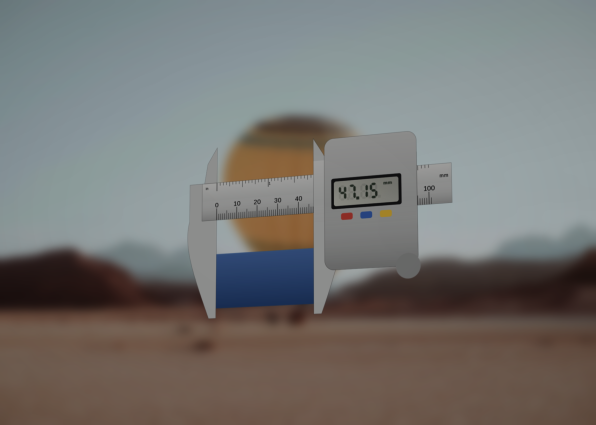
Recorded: 47.15 mm
